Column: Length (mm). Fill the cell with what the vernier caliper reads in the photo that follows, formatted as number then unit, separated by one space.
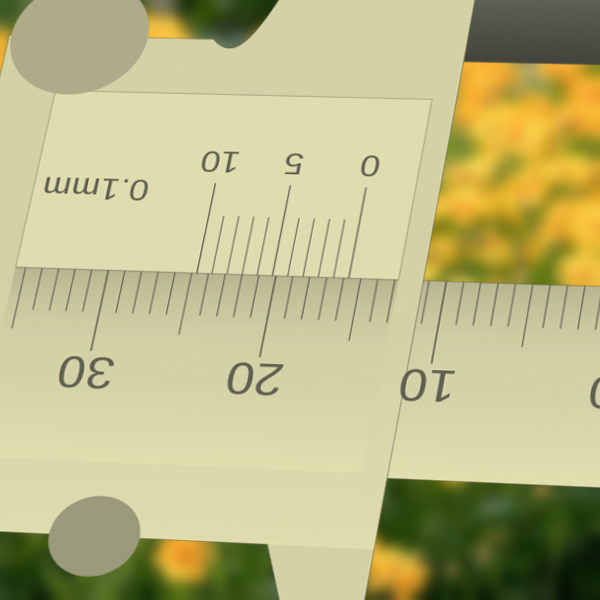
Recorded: 15.7 mm
